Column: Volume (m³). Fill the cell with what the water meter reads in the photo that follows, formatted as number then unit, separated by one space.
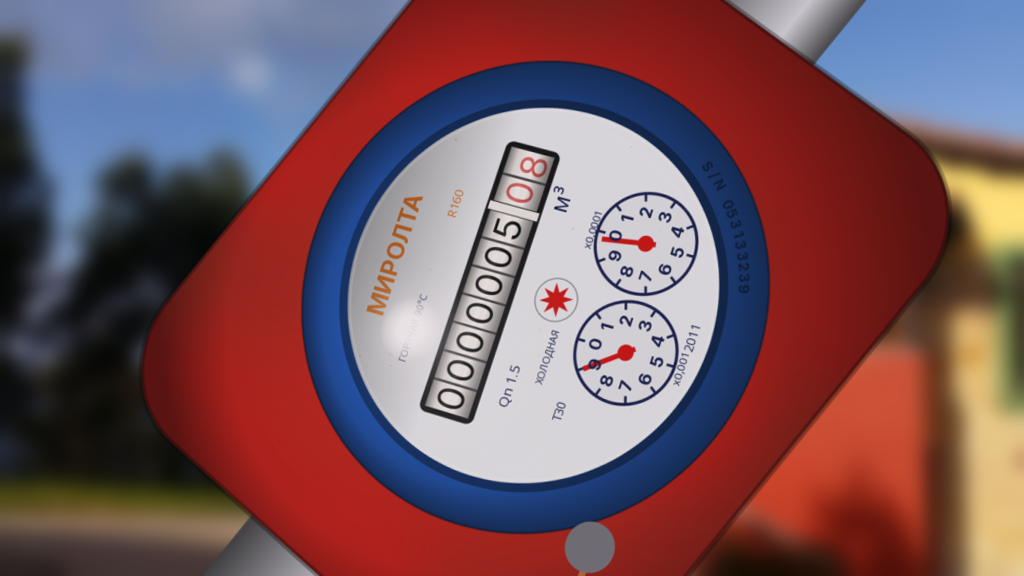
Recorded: 5.0789 m³
